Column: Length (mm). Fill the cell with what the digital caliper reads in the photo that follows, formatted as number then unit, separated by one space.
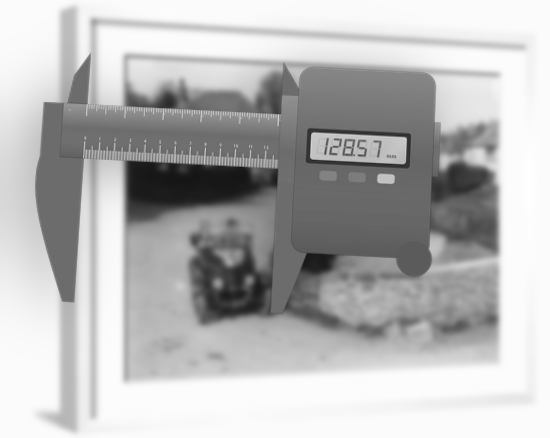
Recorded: 128.57 mm
